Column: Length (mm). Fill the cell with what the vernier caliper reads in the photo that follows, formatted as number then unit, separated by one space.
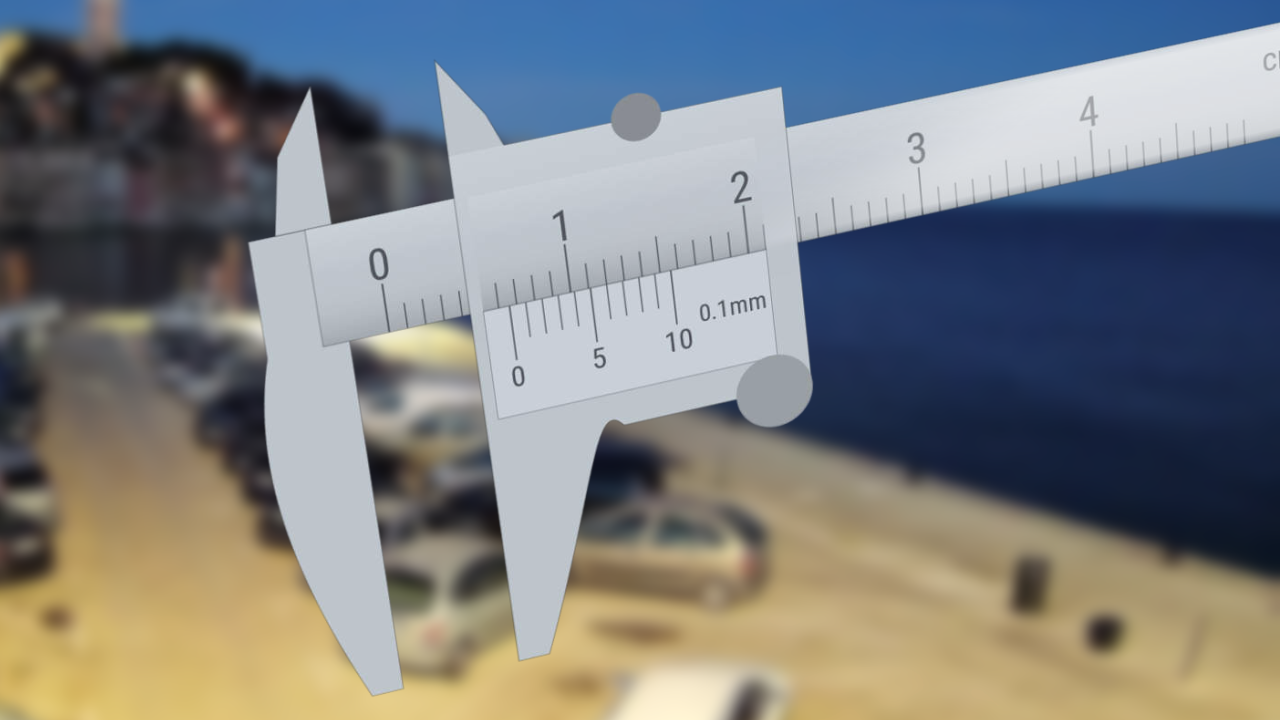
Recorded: 6.6 mm
